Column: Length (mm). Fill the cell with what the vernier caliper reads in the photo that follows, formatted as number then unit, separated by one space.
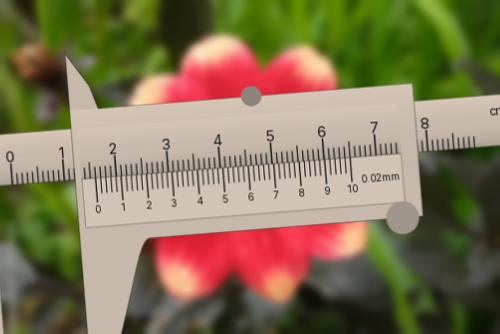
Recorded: 16.0 mm
